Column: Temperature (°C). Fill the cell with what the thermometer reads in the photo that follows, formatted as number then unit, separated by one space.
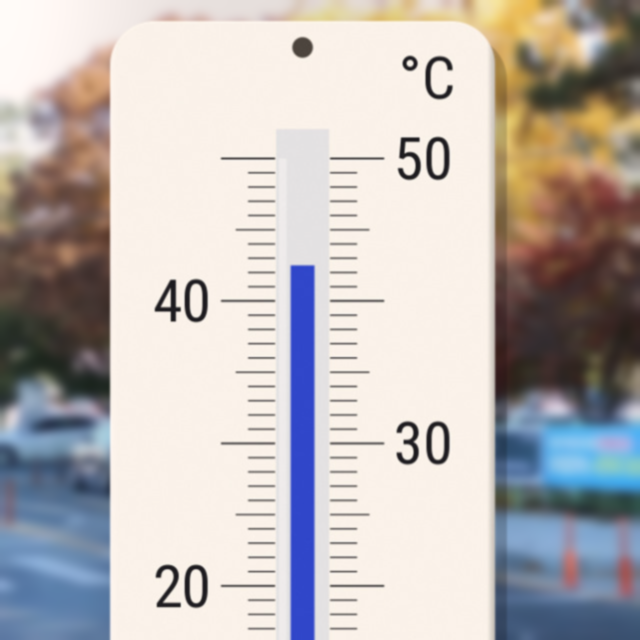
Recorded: 42.5 °C
